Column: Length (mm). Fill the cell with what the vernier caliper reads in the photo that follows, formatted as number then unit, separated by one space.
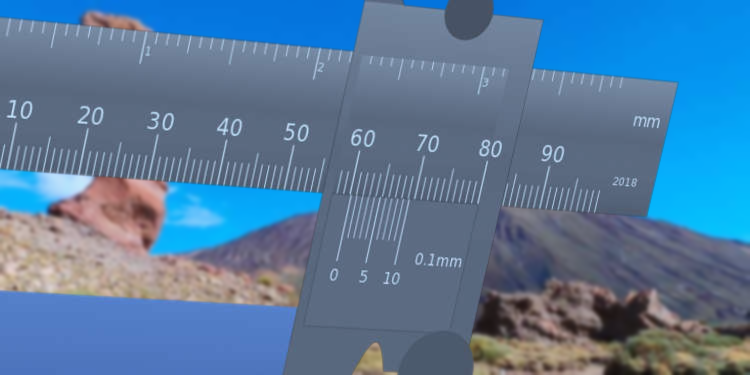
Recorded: 60.2 mm
